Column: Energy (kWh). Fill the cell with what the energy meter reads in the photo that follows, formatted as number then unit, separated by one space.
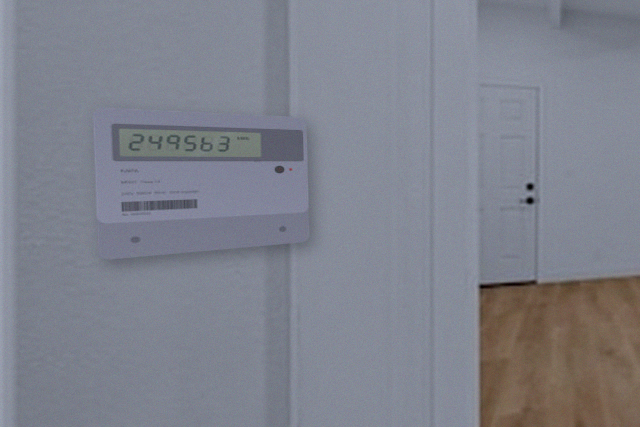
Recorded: 249563 kWh
